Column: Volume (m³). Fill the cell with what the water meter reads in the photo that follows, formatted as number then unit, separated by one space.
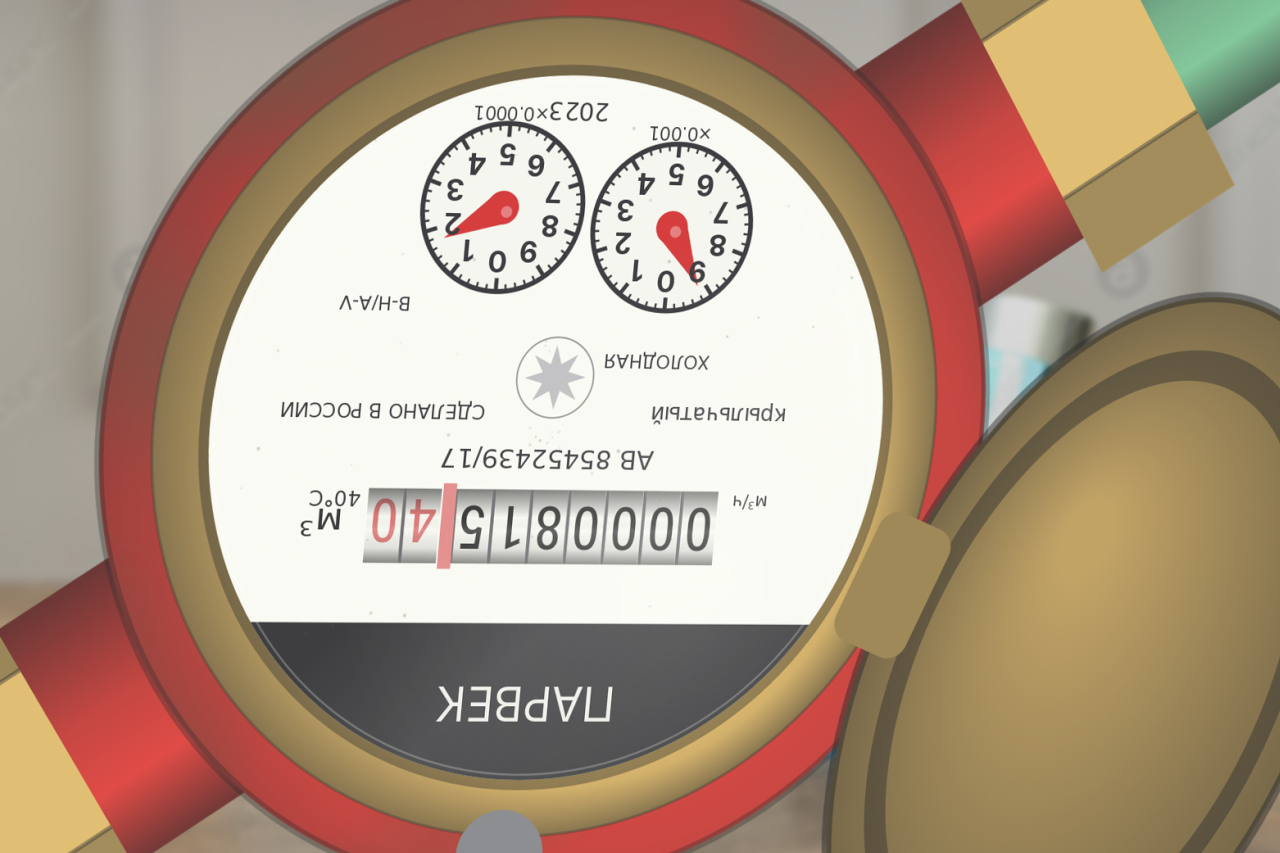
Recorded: 815.3991 m³
